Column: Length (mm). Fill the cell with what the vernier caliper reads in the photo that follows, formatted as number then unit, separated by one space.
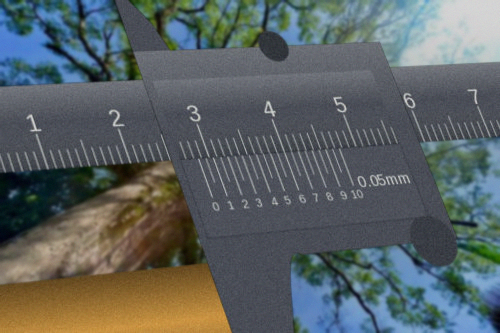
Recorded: 28.6 mm
